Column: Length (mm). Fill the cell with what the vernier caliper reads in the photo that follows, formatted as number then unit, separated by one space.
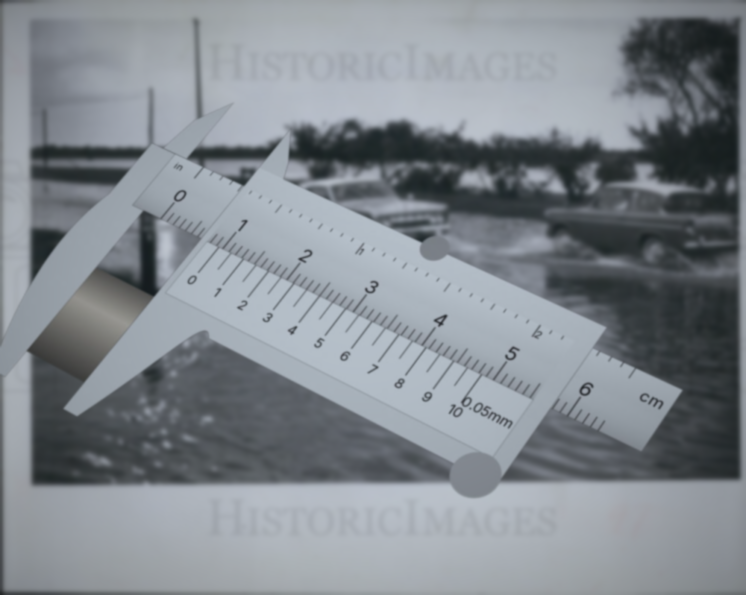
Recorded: 9.4 mm
